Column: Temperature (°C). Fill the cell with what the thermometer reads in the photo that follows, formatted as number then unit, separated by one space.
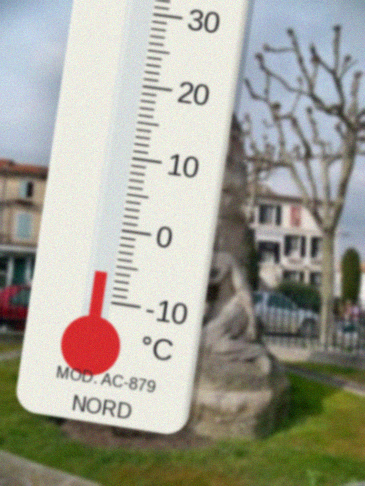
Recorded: -6 °C
